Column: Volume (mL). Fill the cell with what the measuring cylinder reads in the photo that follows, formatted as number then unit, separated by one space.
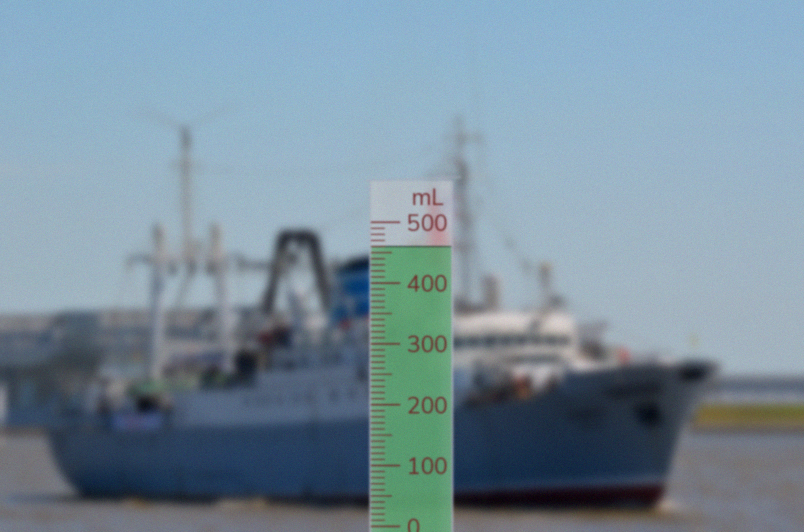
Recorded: 460 mL
